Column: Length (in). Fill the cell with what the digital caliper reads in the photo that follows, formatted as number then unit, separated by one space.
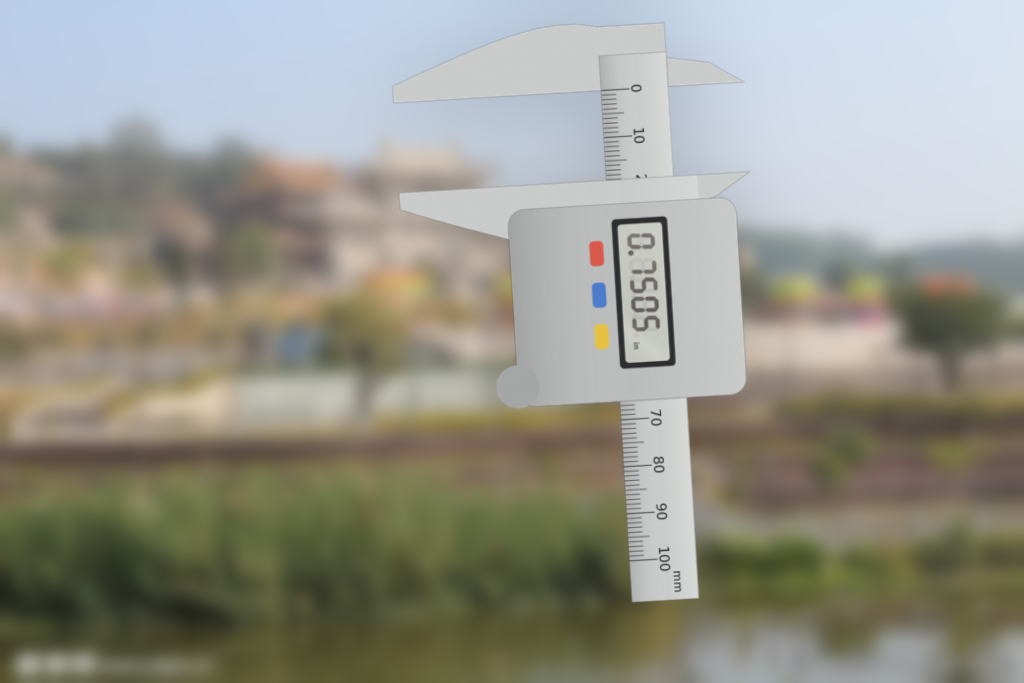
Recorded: 0.7505 in
